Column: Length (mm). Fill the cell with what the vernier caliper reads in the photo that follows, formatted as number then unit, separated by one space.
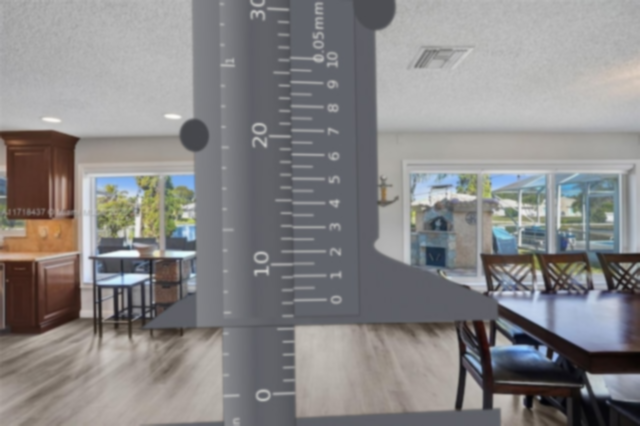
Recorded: 7.2 mm
